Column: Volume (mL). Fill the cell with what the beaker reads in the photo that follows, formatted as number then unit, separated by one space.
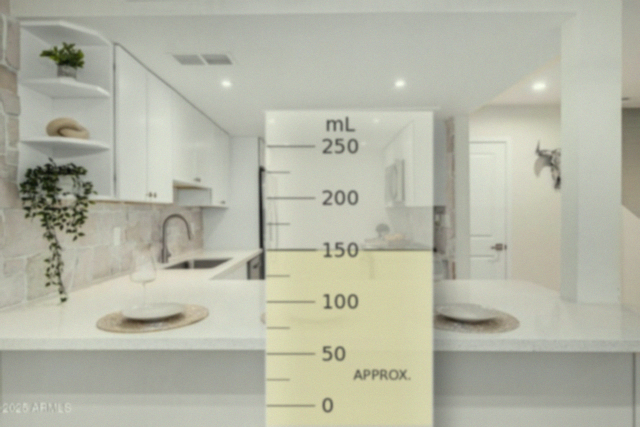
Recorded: 150 mL
